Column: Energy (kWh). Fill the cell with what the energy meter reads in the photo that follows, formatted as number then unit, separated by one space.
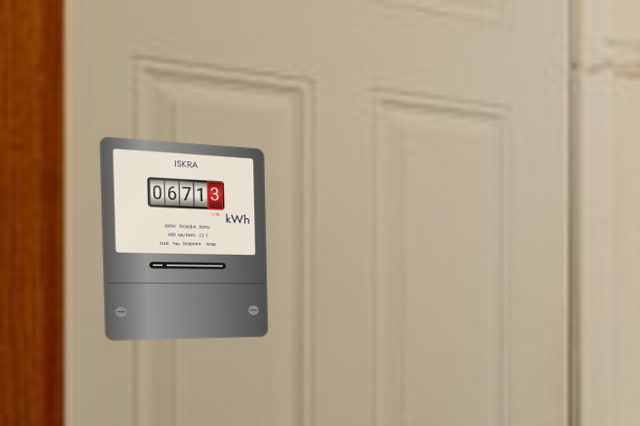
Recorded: 671.3 kWh
